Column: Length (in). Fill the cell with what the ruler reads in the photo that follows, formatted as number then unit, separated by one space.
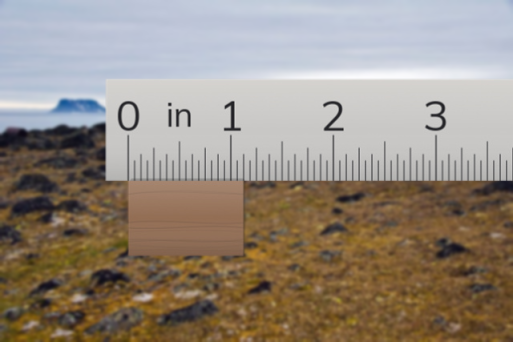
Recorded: 1.125 in
